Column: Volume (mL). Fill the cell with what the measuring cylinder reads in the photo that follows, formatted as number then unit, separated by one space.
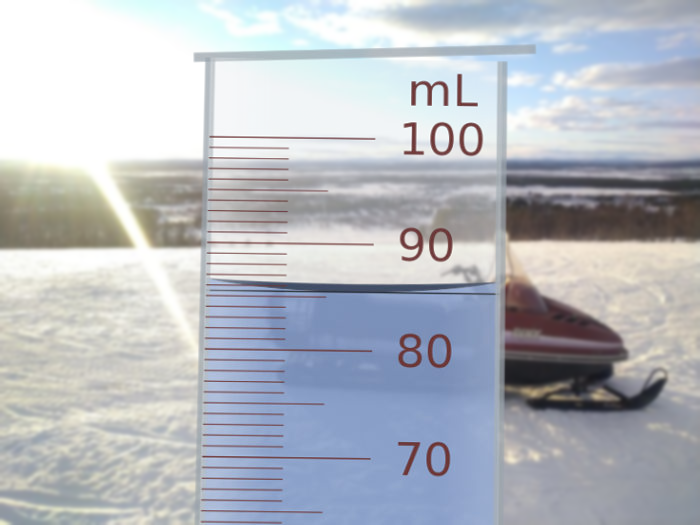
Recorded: 85.5 mL
